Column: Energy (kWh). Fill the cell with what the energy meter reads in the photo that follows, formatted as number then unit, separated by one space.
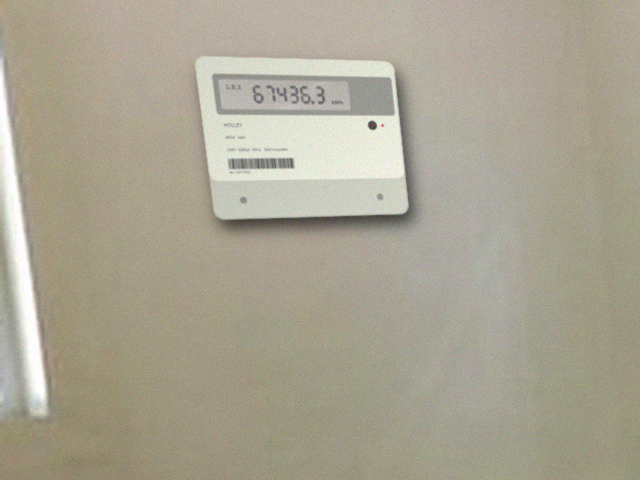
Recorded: 67436.3 kWh
